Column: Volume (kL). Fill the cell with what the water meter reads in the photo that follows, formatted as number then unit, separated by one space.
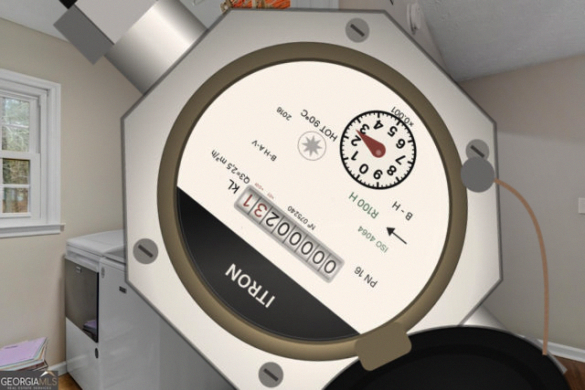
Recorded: 2.312 kL
